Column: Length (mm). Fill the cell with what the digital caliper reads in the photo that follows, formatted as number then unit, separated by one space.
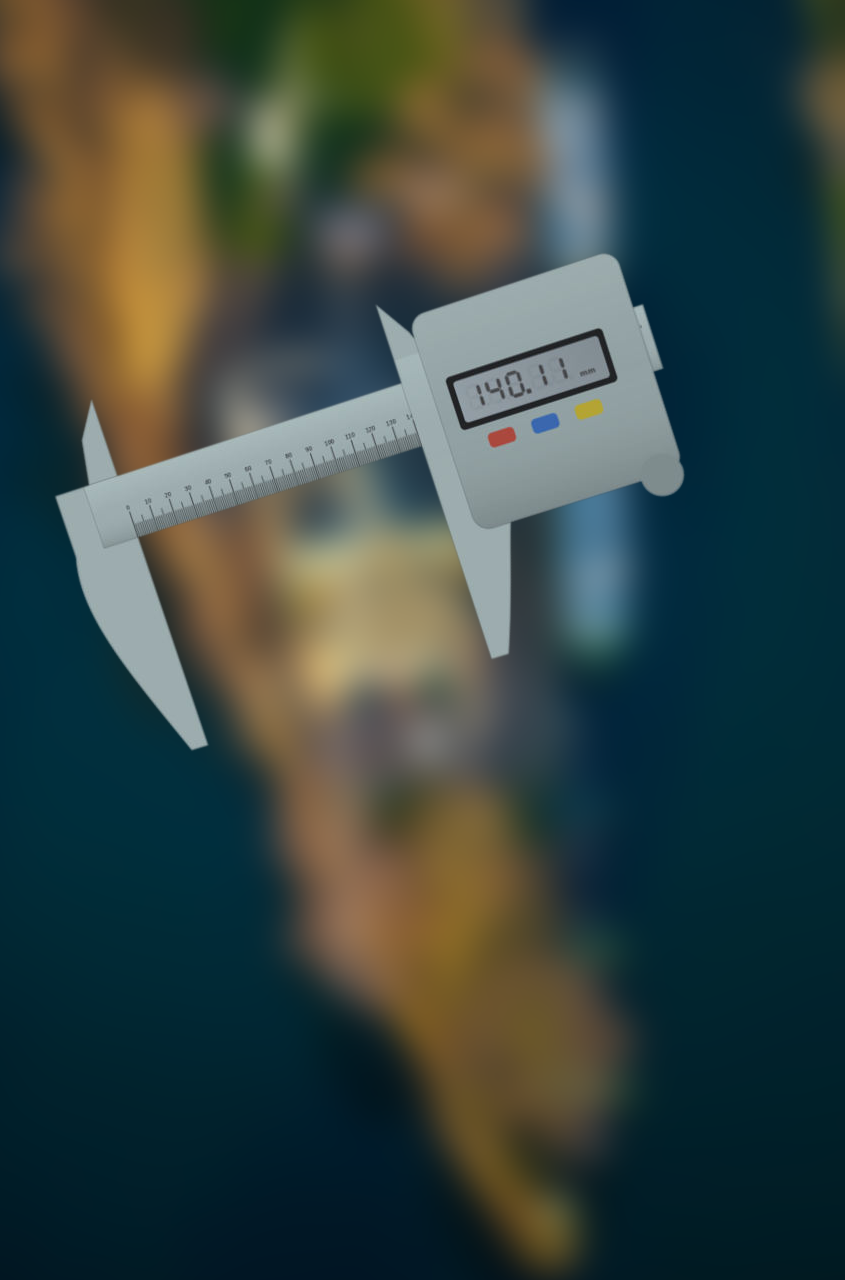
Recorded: 140.11 mm
